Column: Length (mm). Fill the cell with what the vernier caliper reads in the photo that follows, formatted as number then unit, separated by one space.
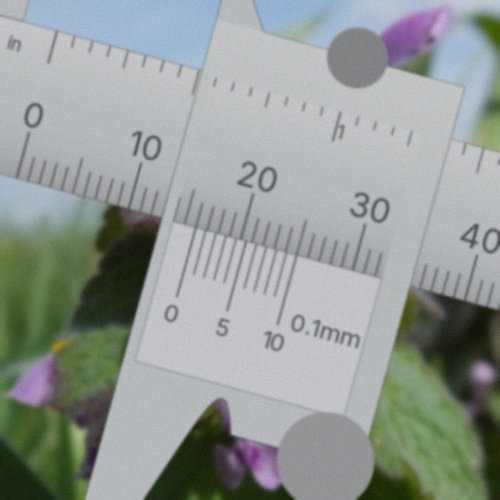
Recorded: 16.0 mm
